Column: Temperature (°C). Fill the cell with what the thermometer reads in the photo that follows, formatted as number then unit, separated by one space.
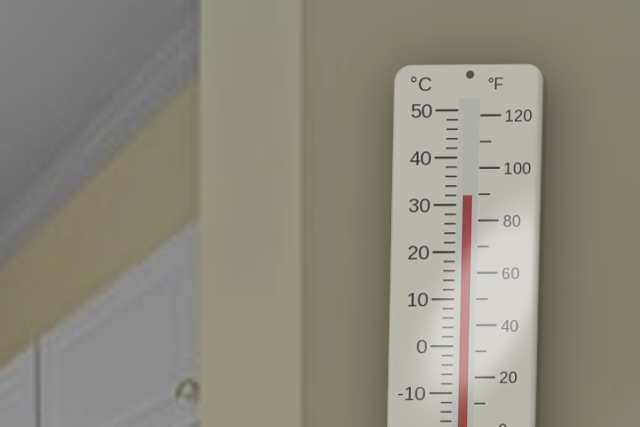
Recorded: 32 °C
